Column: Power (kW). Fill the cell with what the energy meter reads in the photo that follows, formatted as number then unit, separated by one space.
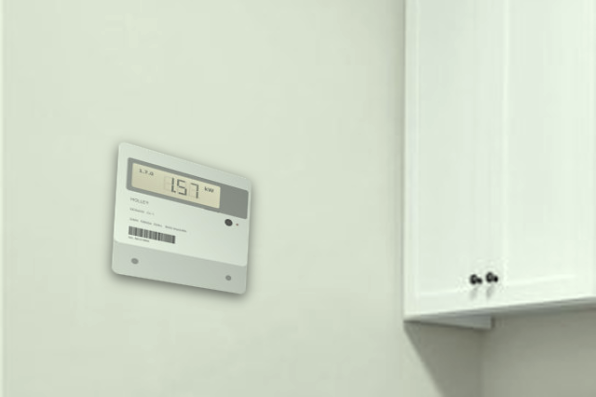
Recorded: 1.57 kW
